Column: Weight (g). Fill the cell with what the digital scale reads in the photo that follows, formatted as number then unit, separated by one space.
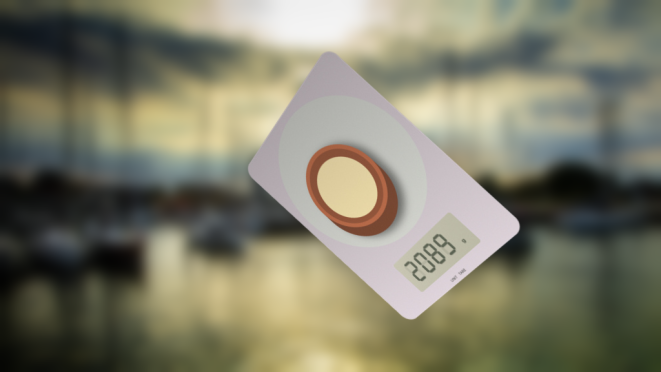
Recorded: 2089 g
